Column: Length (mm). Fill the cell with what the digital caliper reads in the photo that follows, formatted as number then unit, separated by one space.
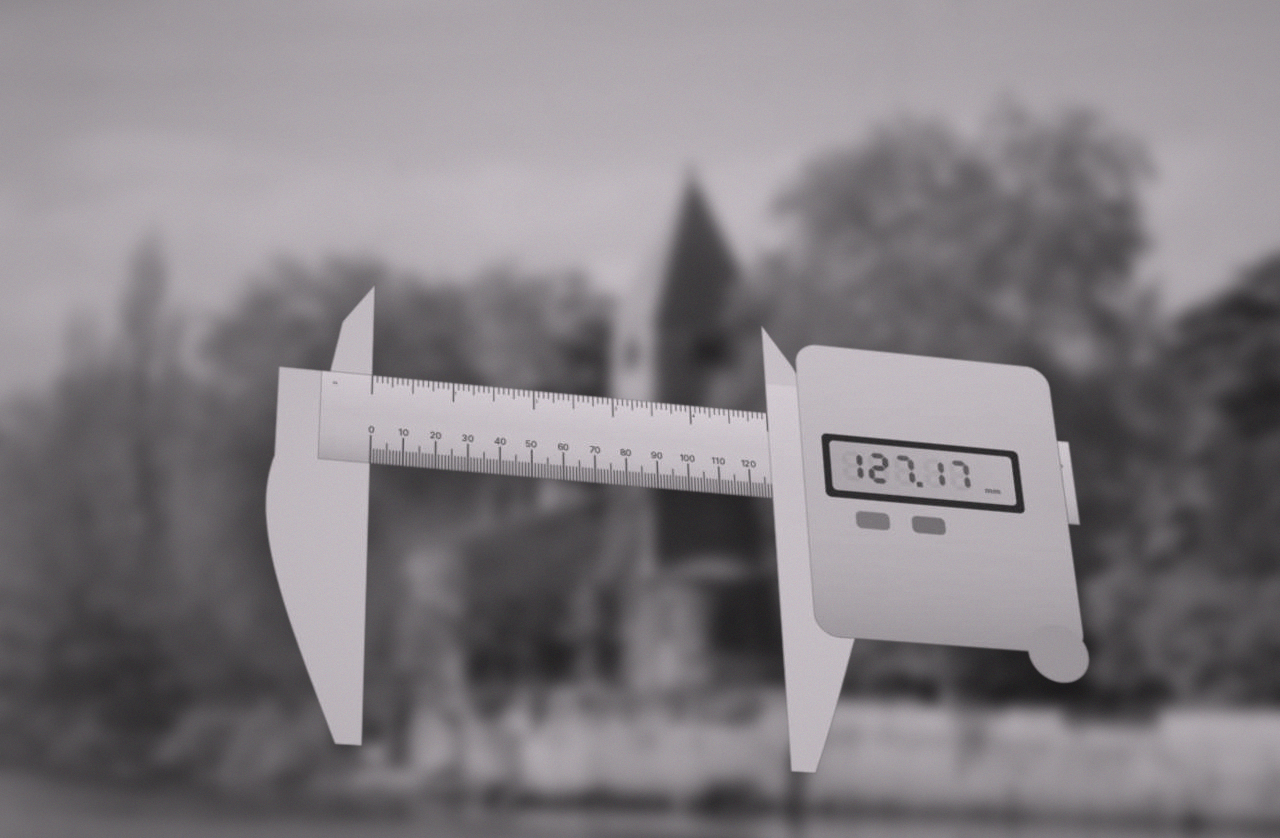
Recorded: 127.17 mm
